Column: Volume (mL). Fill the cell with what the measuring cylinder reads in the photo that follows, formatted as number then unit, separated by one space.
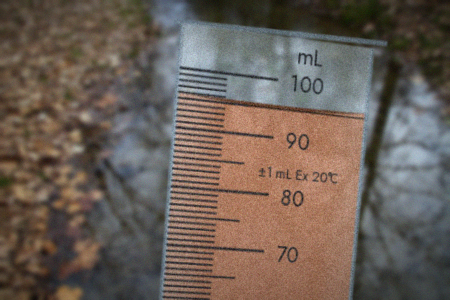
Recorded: 95 mL
